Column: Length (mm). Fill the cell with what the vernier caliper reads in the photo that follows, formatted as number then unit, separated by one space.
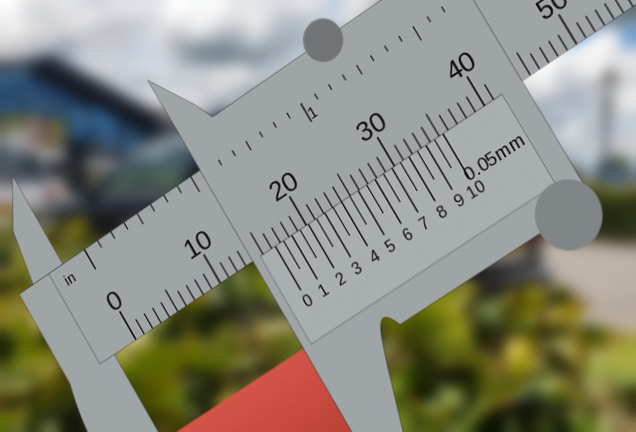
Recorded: 16.4 mm
